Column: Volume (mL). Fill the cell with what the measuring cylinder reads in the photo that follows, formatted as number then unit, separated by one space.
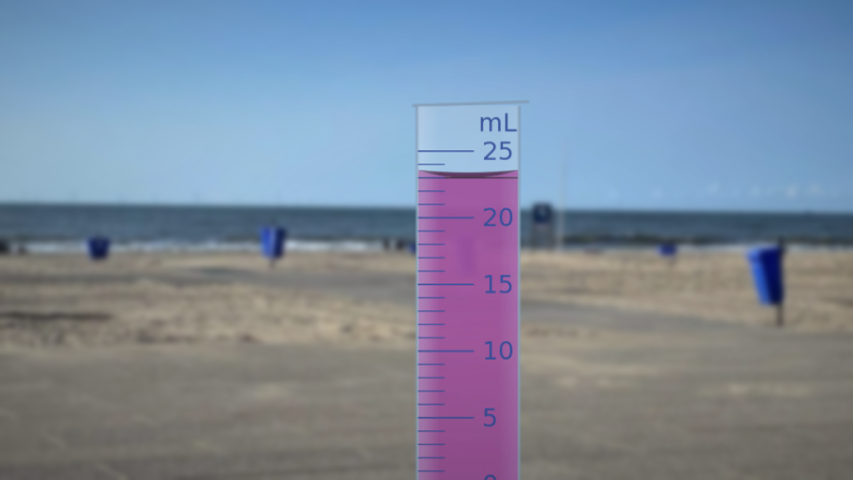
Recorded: 23 mL
